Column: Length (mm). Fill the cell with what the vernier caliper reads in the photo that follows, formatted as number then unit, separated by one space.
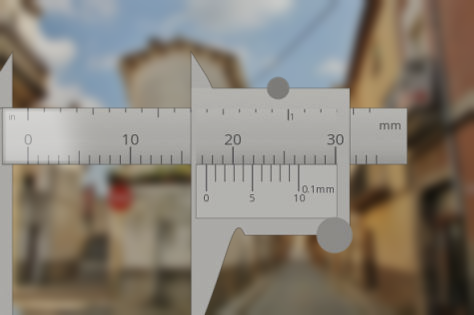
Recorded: 17.4 mm
